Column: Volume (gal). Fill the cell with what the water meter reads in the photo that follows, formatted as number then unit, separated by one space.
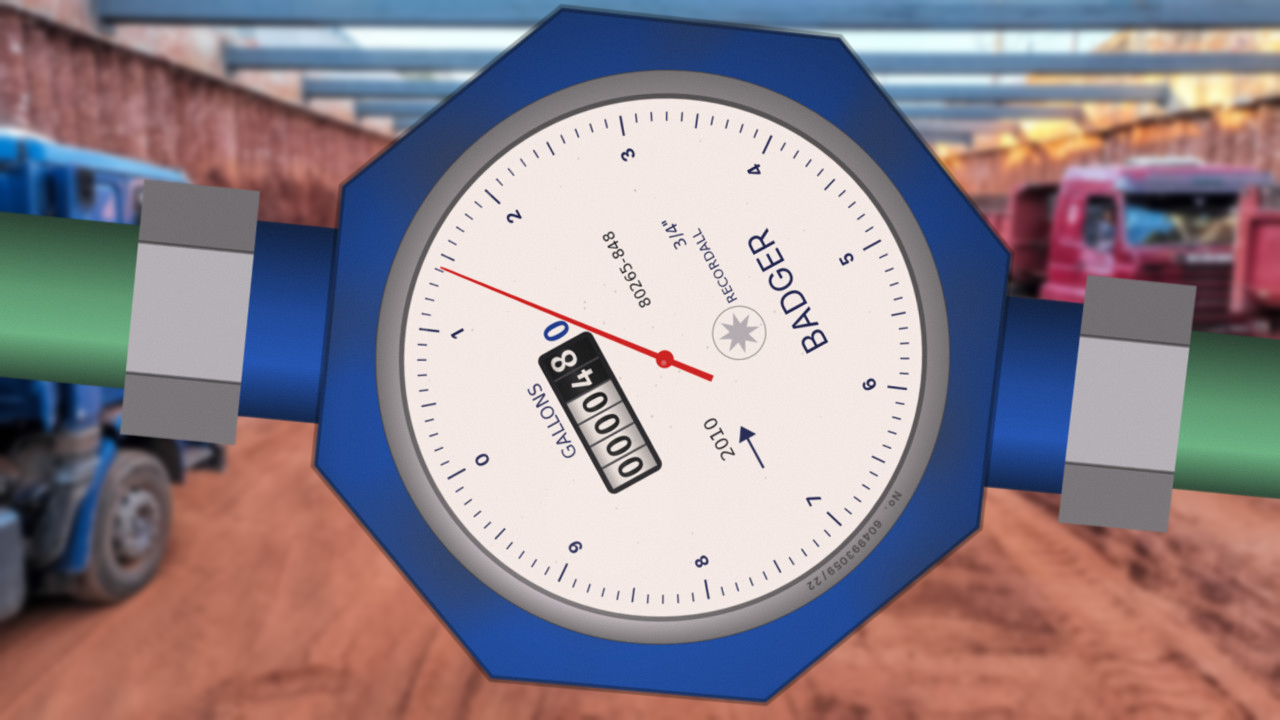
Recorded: 481.4 gal
